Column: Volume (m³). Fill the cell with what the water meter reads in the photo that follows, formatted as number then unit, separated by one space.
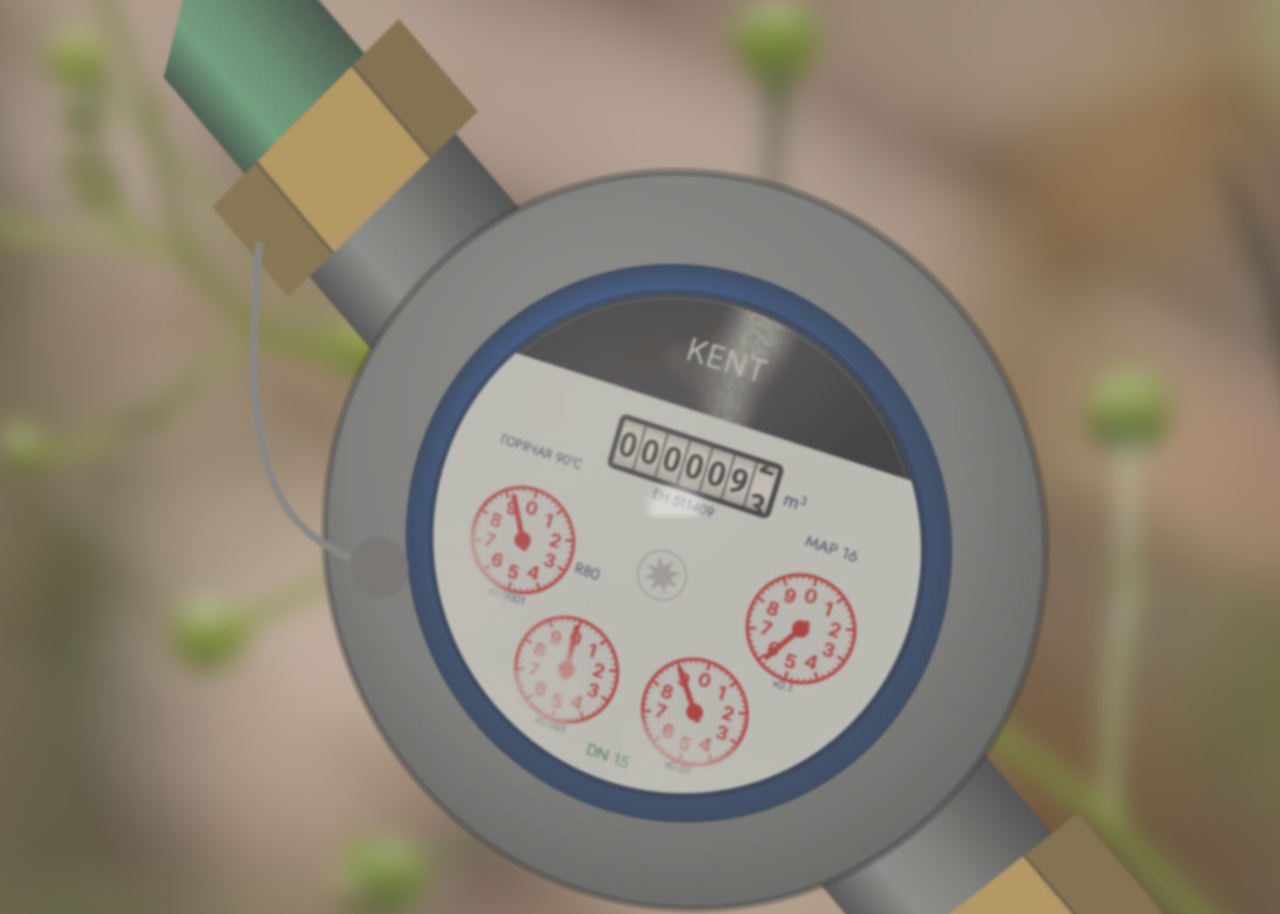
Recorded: 92.5899 m³
